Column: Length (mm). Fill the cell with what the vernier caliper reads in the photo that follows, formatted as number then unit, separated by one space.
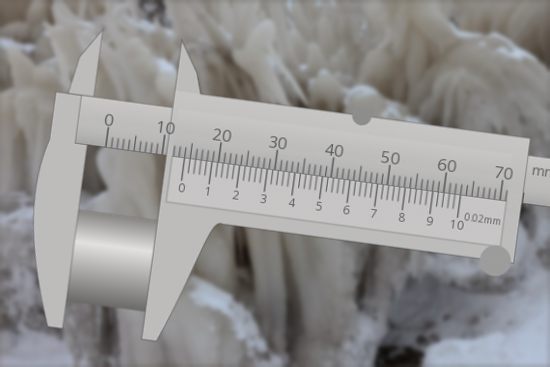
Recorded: 14.0 mm
